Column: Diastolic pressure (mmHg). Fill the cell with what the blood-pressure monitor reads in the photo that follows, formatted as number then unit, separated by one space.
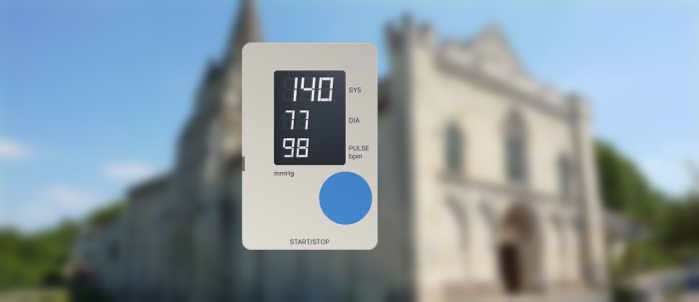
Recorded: 77 mmHg
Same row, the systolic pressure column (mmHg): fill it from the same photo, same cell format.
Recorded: 140 mmHg
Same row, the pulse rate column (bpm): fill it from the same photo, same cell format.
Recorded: 98 bpm
